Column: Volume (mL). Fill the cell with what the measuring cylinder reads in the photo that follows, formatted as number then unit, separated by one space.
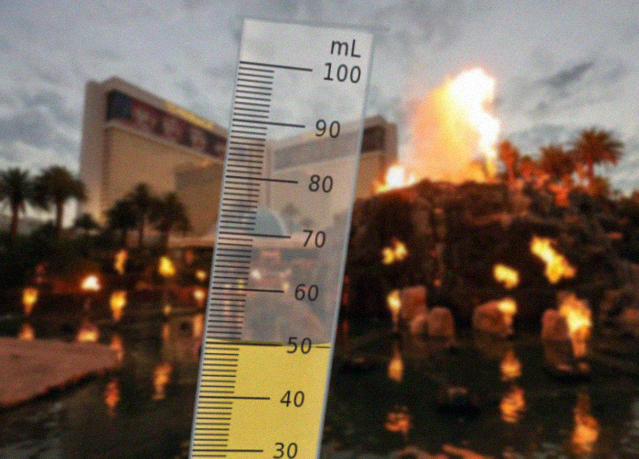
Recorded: 50 mL
